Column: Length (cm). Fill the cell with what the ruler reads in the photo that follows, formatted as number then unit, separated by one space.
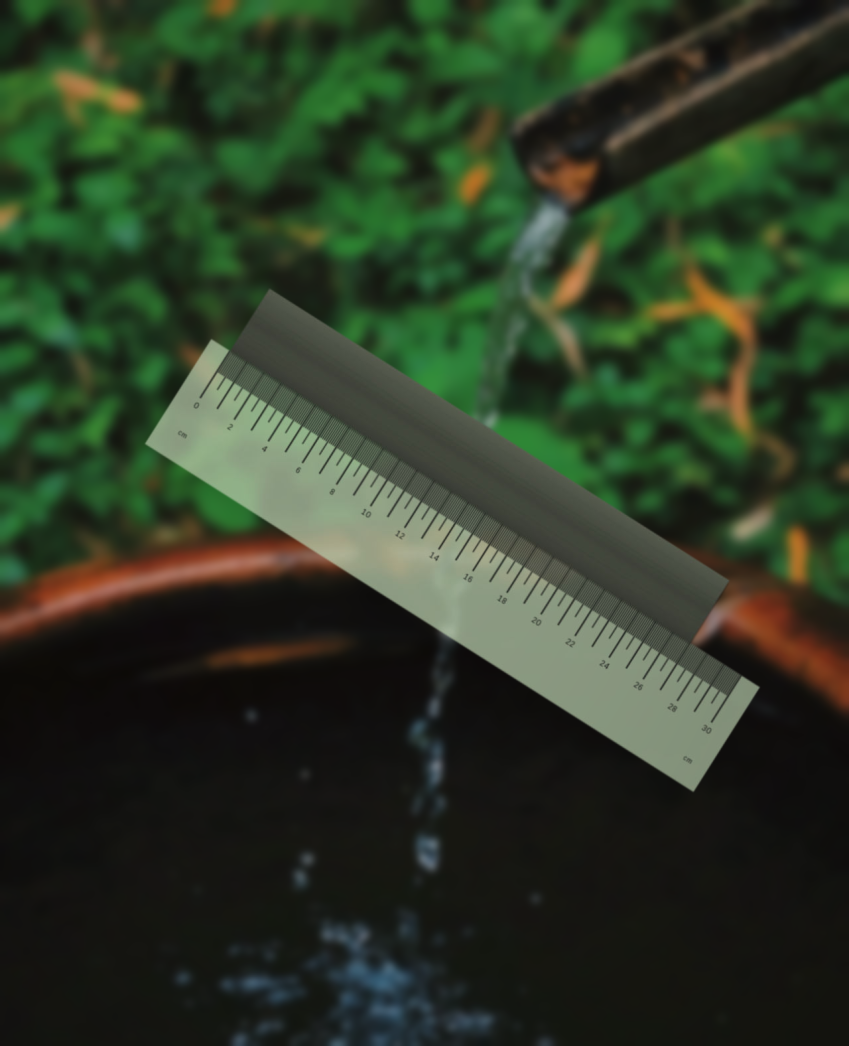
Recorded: 27 cm
